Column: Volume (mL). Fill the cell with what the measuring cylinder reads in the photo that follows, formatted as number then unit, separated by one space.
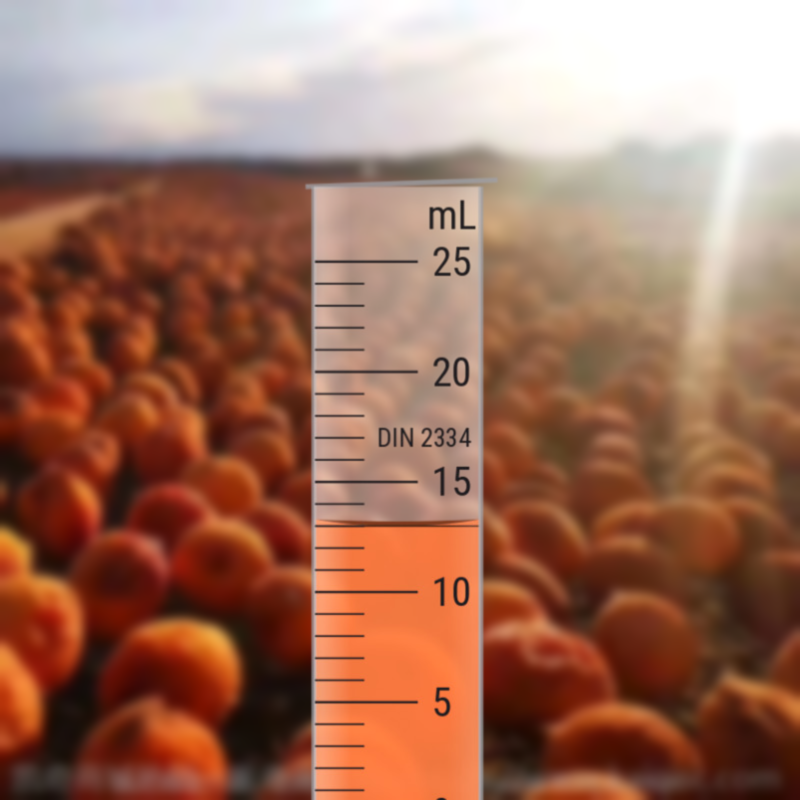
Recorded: 13 mL
